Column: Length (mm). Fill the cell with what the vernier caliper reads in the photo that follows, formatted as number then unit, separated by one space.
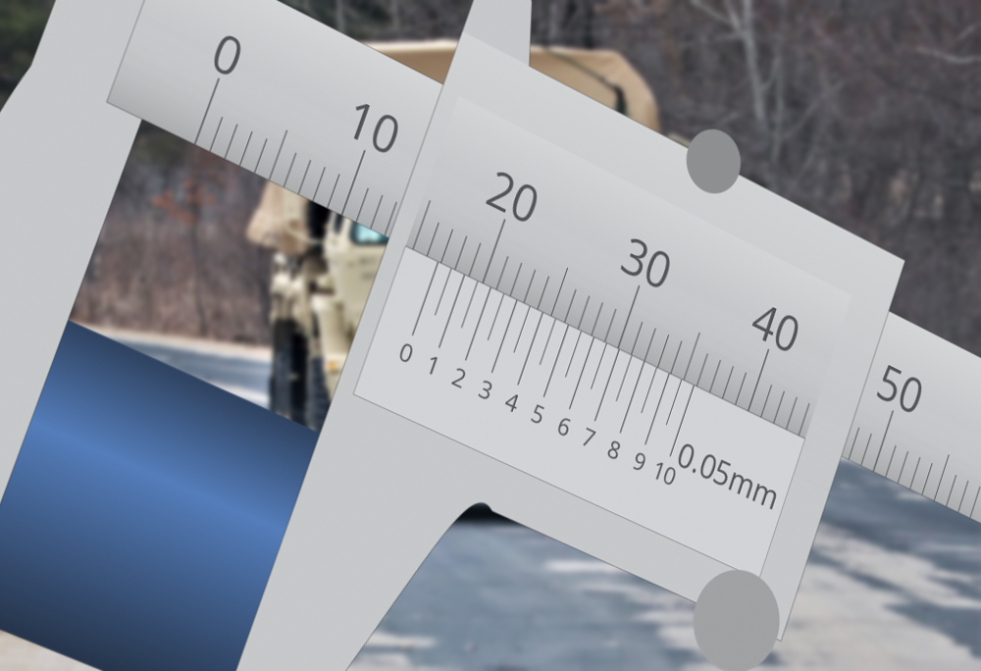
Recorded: 16.8 mm
